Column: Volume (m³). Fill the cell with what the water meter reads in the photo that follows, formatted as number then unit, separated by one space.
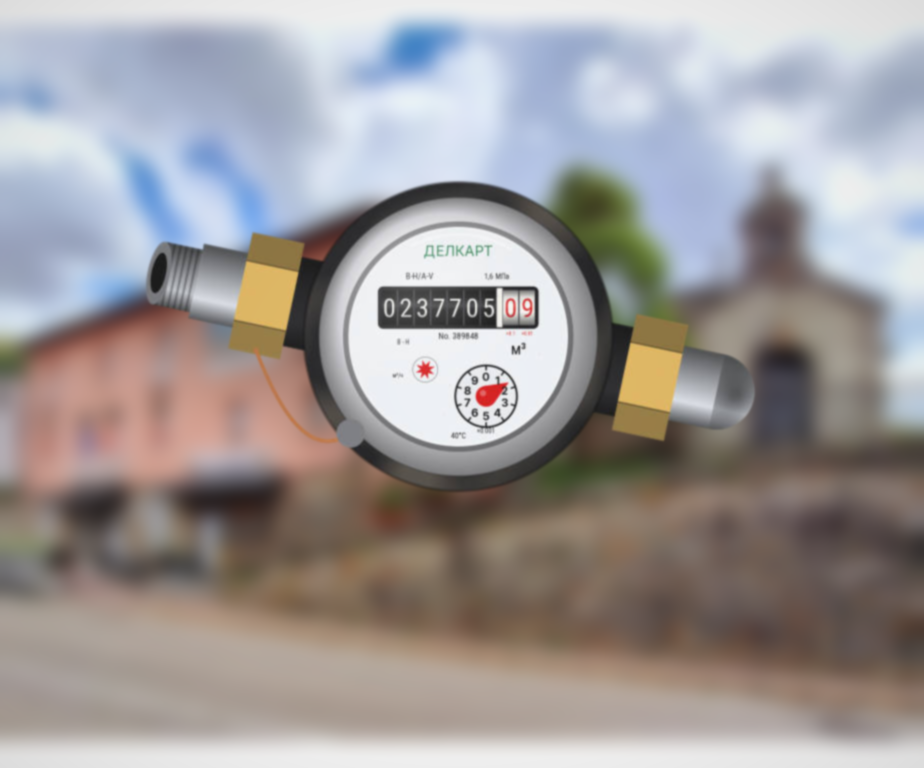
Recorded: 237705.091 m³
